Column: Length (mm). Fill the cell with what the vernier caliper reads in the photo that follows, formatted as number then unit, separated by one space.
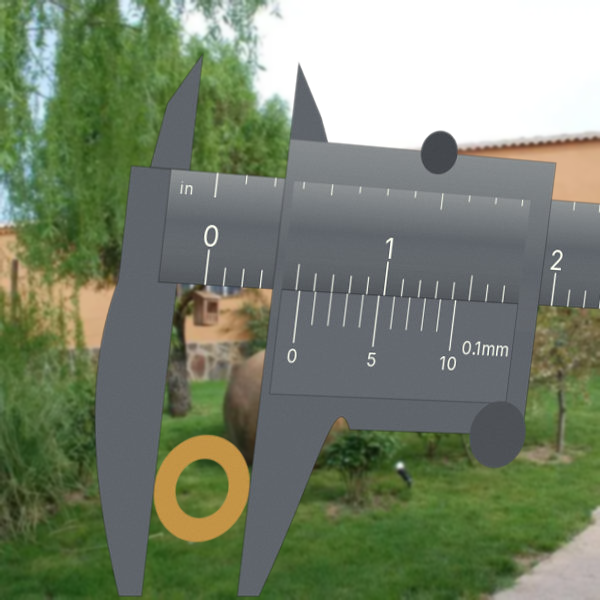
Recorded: 5.2 mm
